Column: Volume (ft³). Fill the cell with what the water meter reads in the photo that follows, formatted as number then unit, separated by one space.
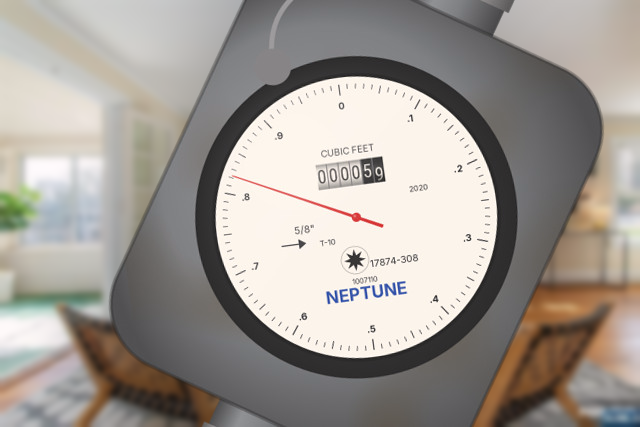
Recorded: 58.82 ft³
